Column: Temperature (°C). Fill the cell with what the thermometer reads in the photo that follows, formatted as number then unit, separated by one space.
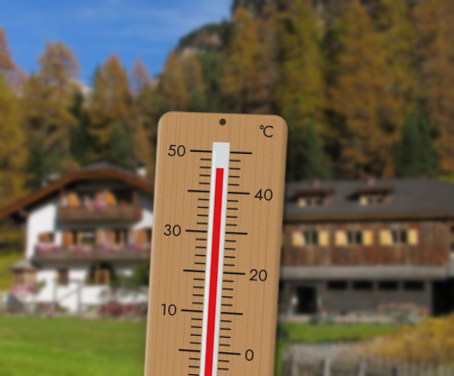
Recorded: 46 °C
